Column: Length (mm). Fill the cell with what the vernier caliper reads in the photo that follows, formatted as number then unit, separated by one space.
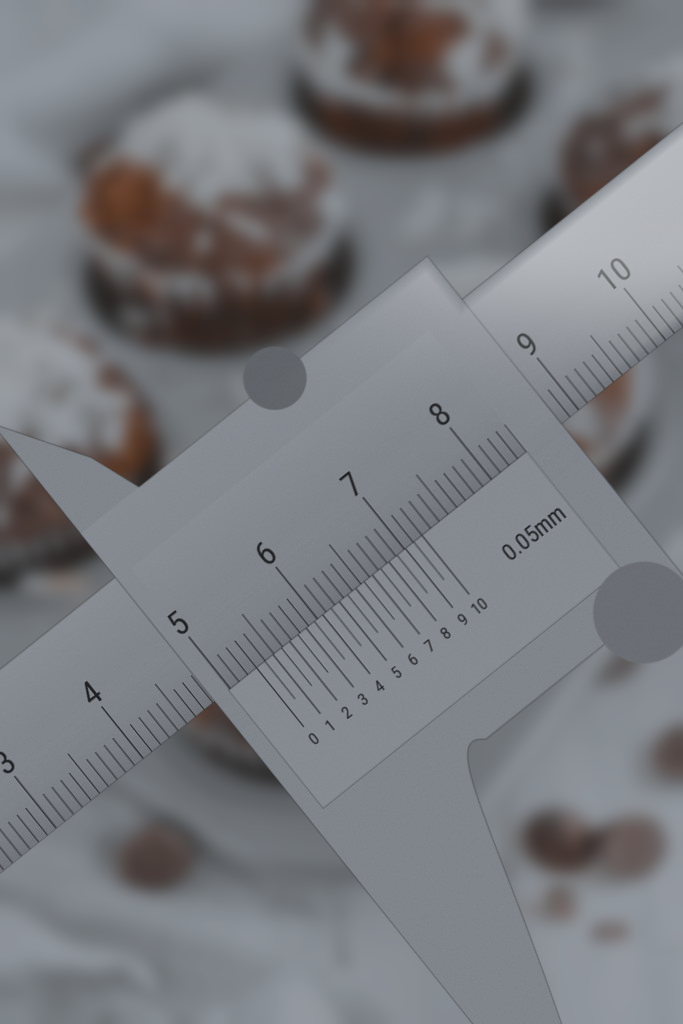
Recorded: 53.0 mm
